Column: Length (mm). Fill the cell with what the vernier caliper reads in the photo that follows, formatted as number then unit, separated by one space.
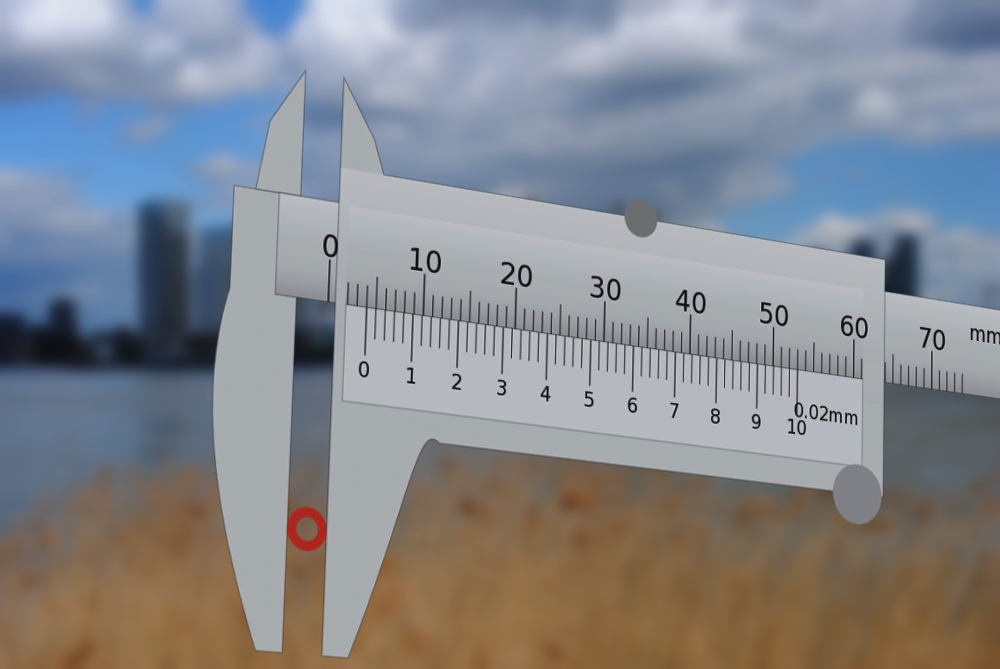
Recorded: 4.0 mm
